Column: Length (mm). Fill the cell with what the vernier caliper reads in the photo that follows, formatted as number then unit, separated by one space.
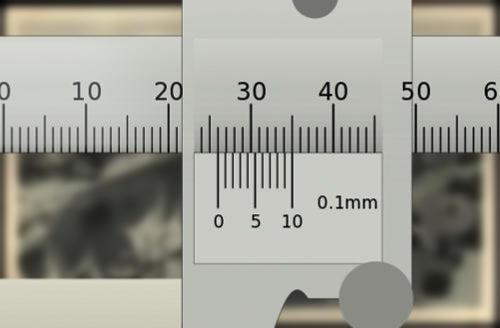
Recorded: 26.0 mm
